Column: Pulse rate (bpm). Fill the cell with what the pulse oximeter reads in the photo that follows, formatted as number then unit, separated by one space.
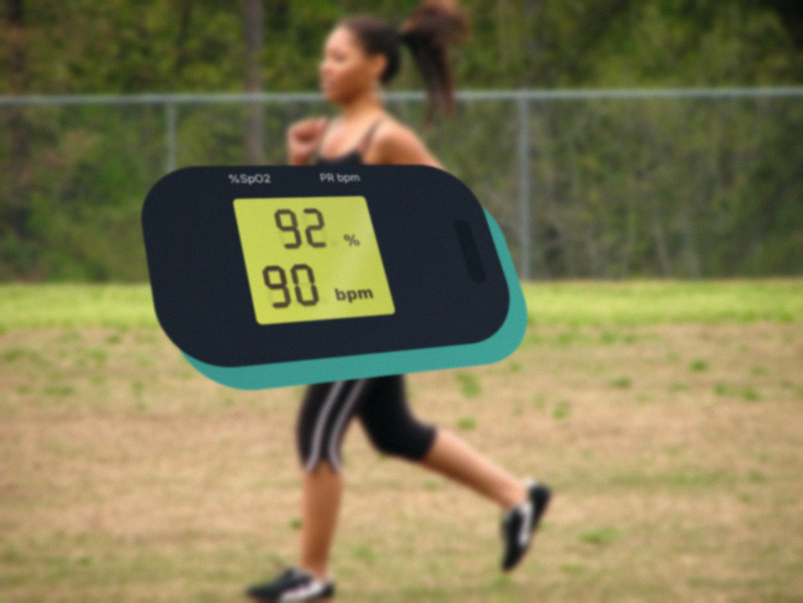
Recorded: 90 bpm
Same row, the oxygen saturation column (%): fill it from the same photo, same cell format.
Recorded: 92 %
